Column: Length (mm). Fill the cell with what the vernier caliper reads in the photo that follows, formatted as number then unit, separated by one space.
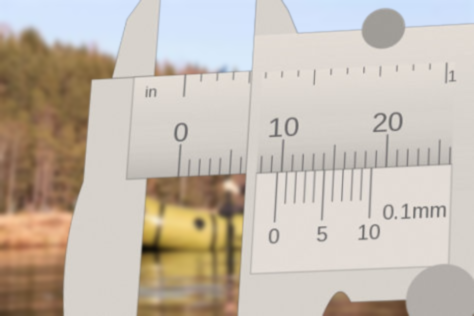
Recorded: 9.6 mm
